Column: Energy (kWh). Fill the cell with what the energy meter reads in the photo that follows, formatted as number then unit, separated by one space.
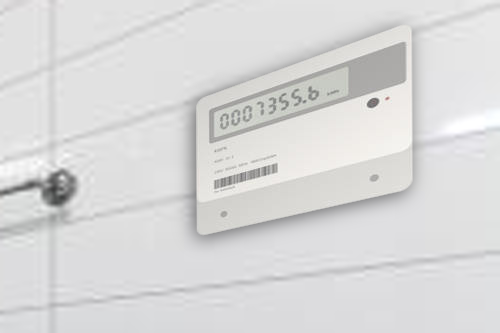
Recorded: 7355.6 kWh
